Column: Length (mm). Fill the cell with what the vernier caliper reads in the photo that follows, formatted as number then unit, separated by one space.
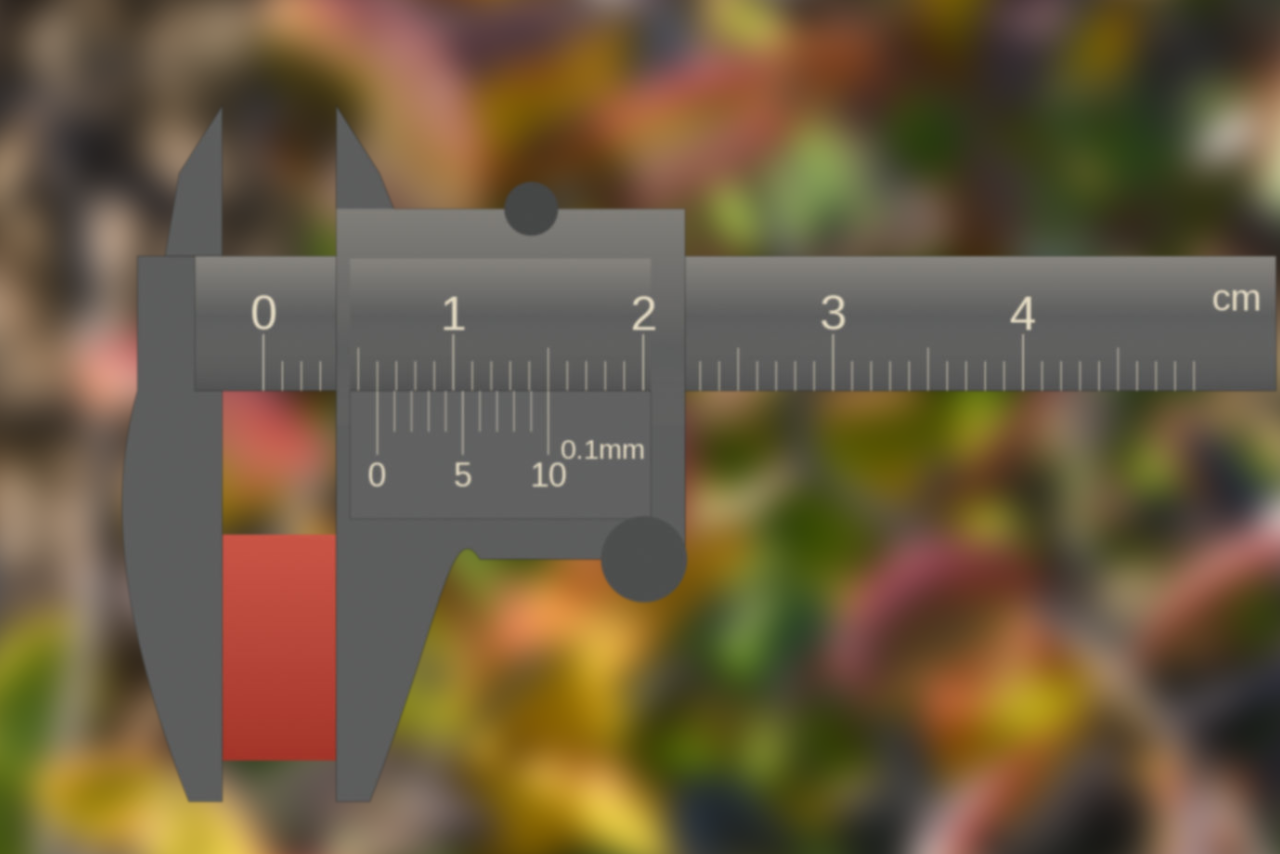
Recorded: 6.0 mm
